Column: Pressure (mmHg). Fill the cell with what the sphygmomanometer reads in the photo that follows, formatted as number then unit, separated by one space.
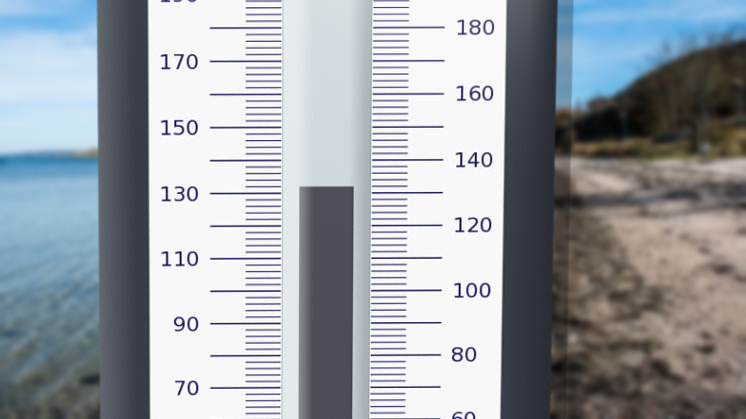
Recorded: 132 mmHg
